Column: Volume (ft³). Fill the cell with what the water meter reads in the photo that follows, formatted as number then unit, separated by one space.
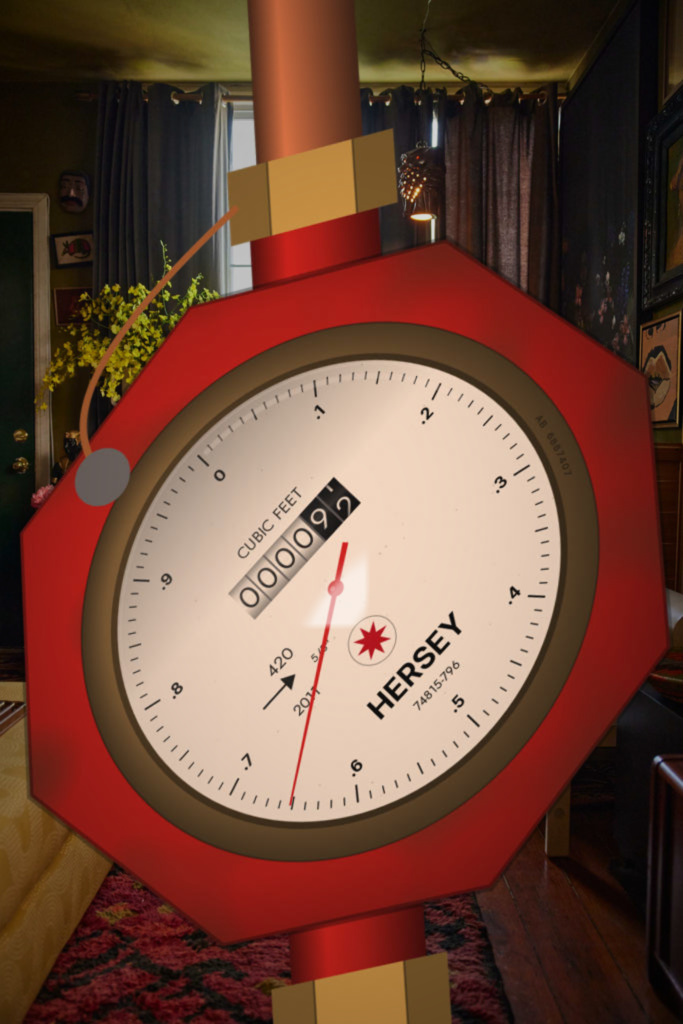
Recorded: 91.65 ft³
